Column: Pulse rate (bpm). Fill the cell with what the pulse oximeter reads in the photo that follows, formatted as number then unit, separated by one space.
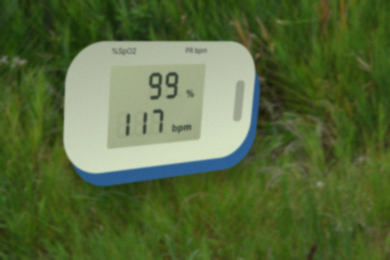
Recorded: 117 bpm
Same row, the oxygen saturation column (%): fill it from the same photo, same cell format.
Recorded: 99 %
